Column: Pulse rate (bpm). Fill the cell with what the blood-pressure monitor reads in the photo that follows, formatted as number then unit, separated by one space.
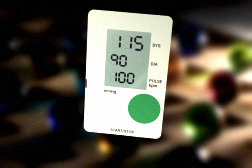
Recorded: 100 bpm
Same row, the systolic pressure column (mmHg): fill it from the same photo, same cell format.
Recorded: 115 mmHg
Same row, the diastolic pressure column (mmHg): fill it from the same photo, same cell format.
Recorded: 90 mmHg
